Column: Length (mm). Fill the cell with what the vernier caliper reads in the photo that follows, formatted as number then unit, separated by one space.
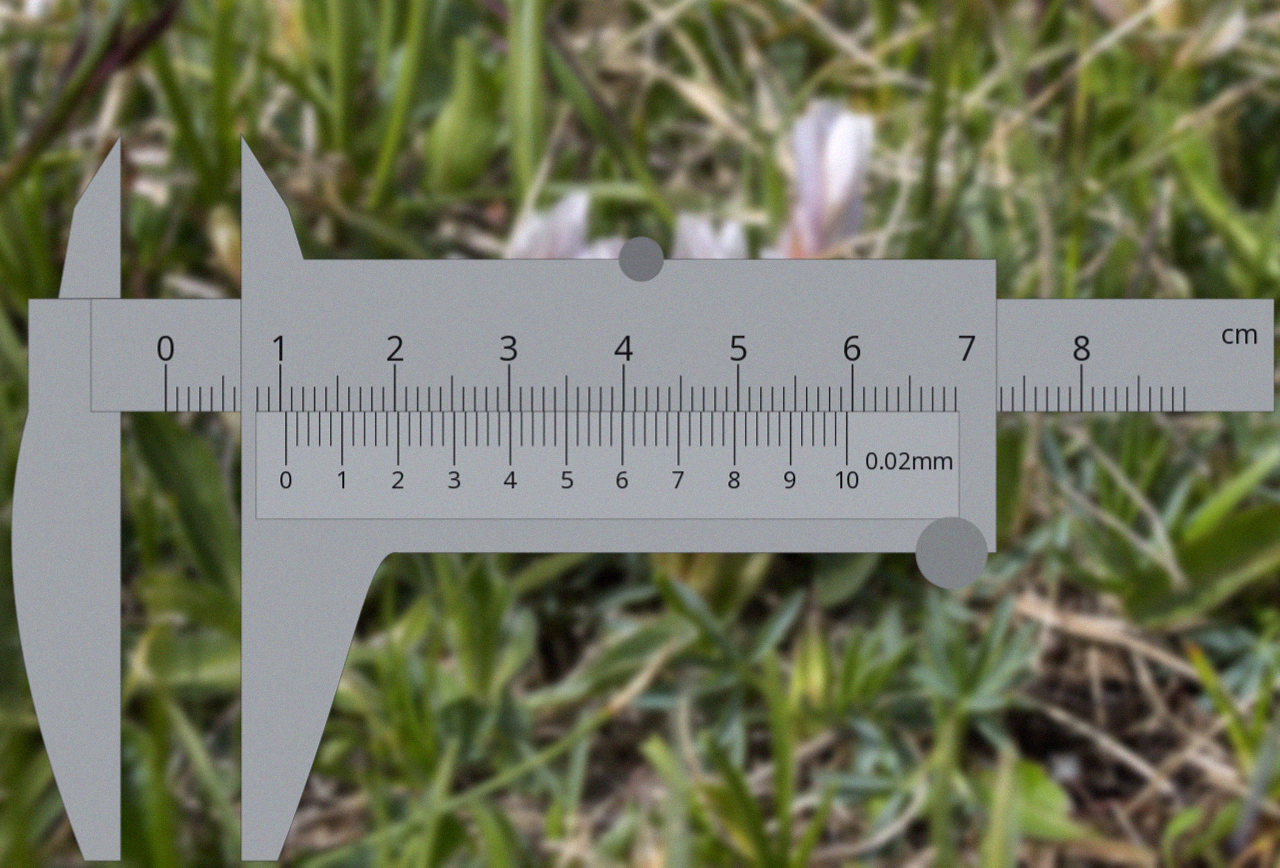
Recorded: 10.5 mm
